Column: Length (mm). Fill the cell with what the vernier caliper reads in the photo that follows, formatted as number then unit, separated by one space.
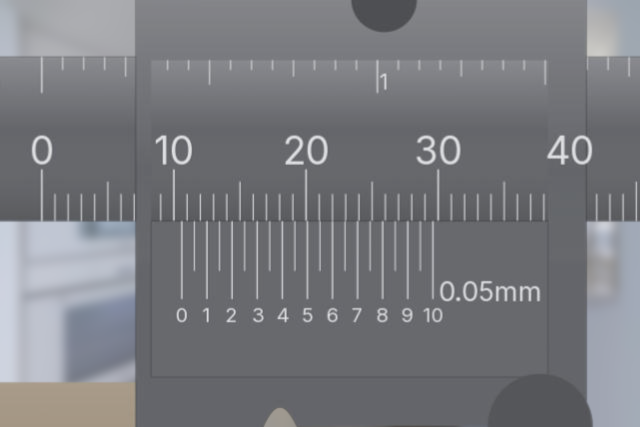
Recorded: 10.6 mm
